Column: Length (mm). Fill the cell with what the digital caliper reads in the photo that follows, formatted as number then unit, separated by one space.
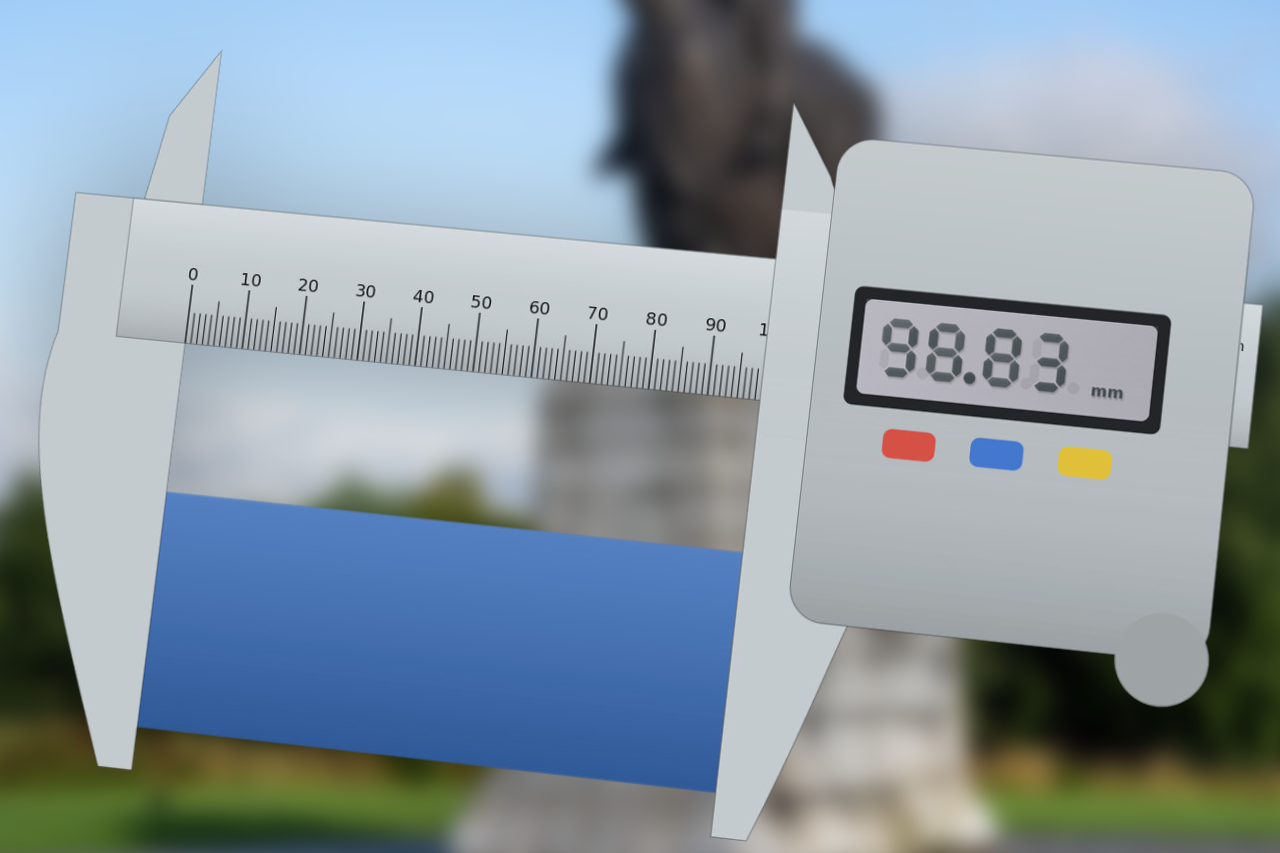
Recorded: 98.83 mm
